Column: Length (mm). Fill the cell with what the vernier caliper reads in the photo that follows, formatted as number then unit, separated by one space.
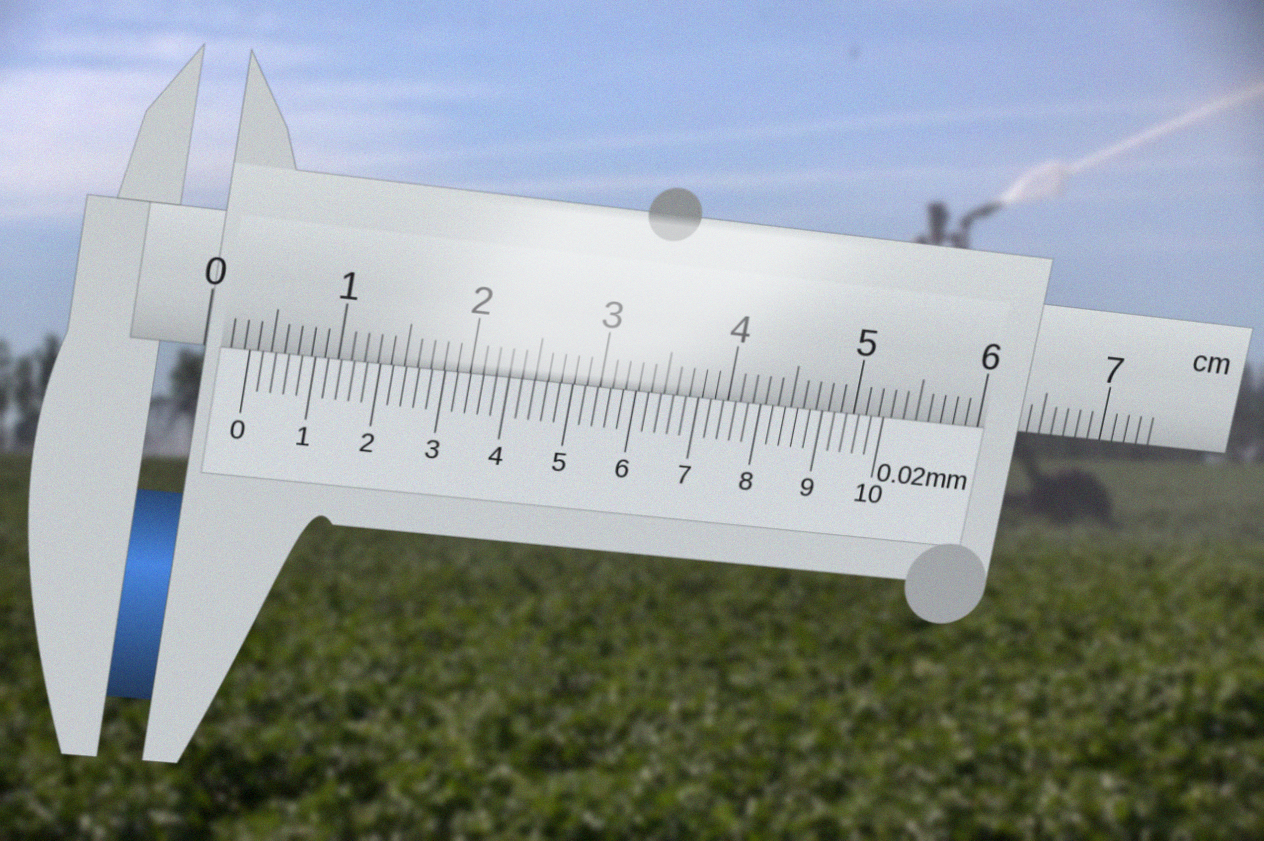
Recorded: 3.4 mm
